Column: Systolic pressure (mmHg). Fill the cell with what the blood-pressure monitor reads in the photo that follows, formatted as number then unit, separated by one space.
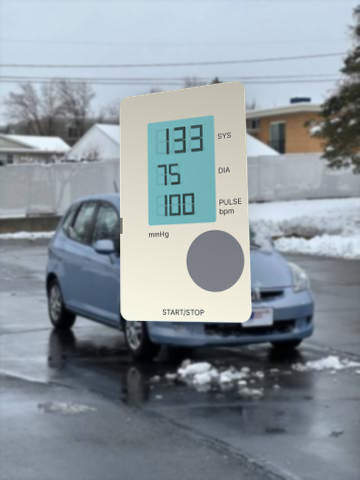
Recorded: 133 mmHg
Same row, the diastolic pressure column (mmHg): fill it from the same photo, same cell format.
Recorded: 75 mmHg
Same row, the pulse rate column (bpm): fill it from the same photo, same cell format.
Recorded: 100 bpm
